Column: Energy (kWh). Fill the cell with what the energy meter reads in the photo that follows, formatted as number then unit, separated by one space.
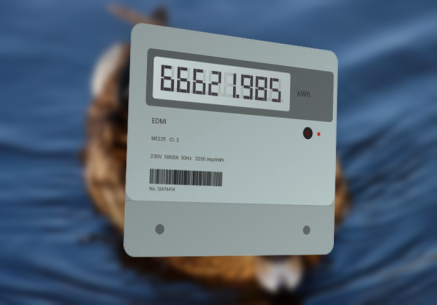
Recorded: 66621.985 kWh
